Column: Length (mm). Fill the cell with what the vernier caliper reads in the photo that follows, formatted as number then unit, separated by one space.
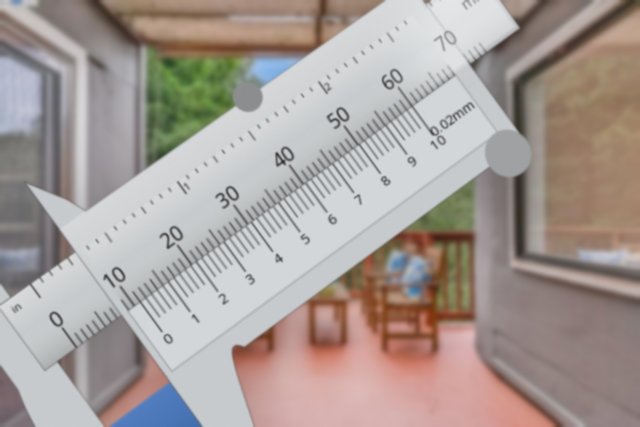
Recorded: 11.0 mm
